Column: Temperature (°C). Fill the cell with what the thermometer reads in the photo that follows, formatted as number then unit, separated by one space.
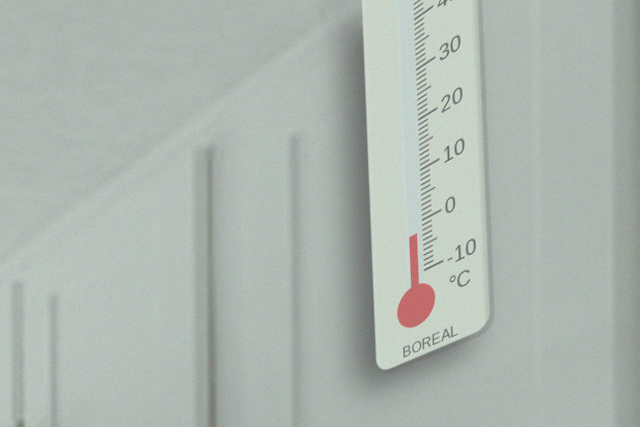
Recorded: -2 °C
